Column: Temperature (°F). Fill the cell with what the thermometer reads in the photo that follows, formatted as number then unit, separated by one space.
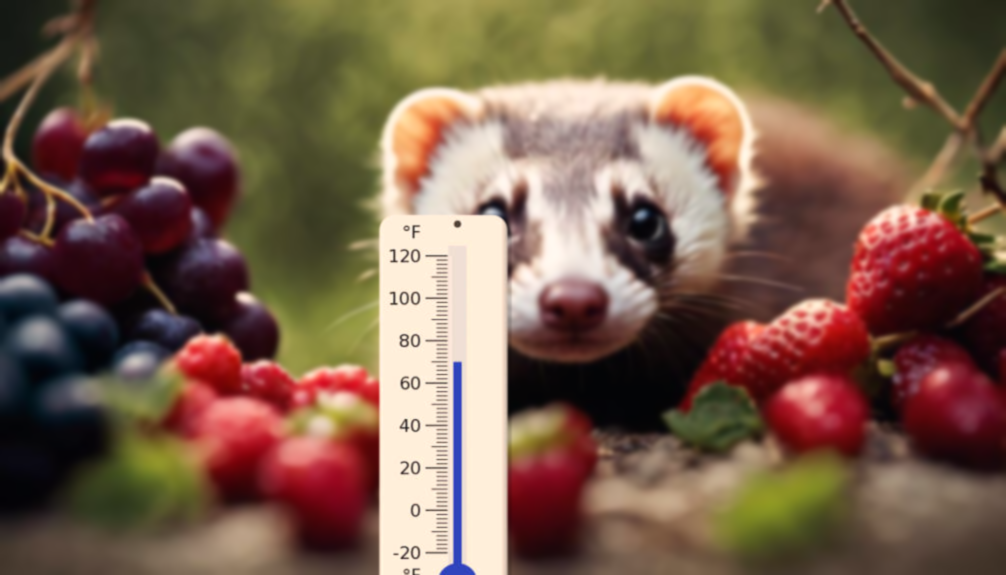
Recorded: 70 °F
